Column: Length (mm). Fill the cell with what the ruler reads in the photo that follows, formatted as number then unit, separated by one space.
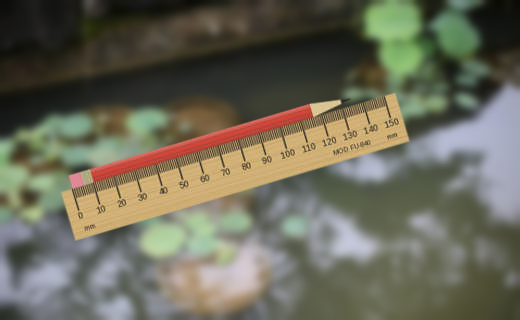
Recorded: 135 mm
